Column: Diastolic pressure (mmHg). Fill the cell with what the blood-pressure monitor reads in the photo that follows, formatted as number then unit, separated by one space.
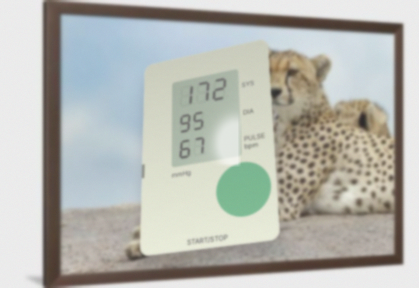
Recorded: 95 mmHg
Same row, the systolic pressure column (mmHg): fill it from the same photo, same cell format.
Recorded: 172 mmHg
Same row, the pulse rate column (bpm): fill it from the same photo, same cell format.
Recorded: 67 bpm
